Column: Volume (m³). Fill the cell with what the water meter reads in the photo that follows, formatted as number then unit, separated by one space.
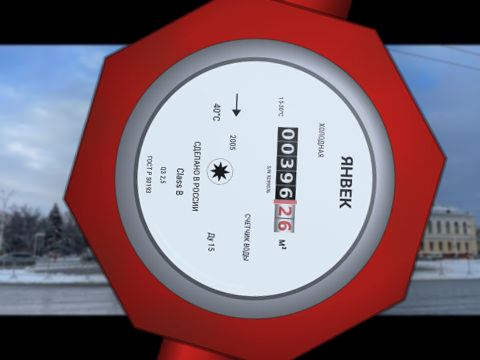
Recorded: 396.26 m³
